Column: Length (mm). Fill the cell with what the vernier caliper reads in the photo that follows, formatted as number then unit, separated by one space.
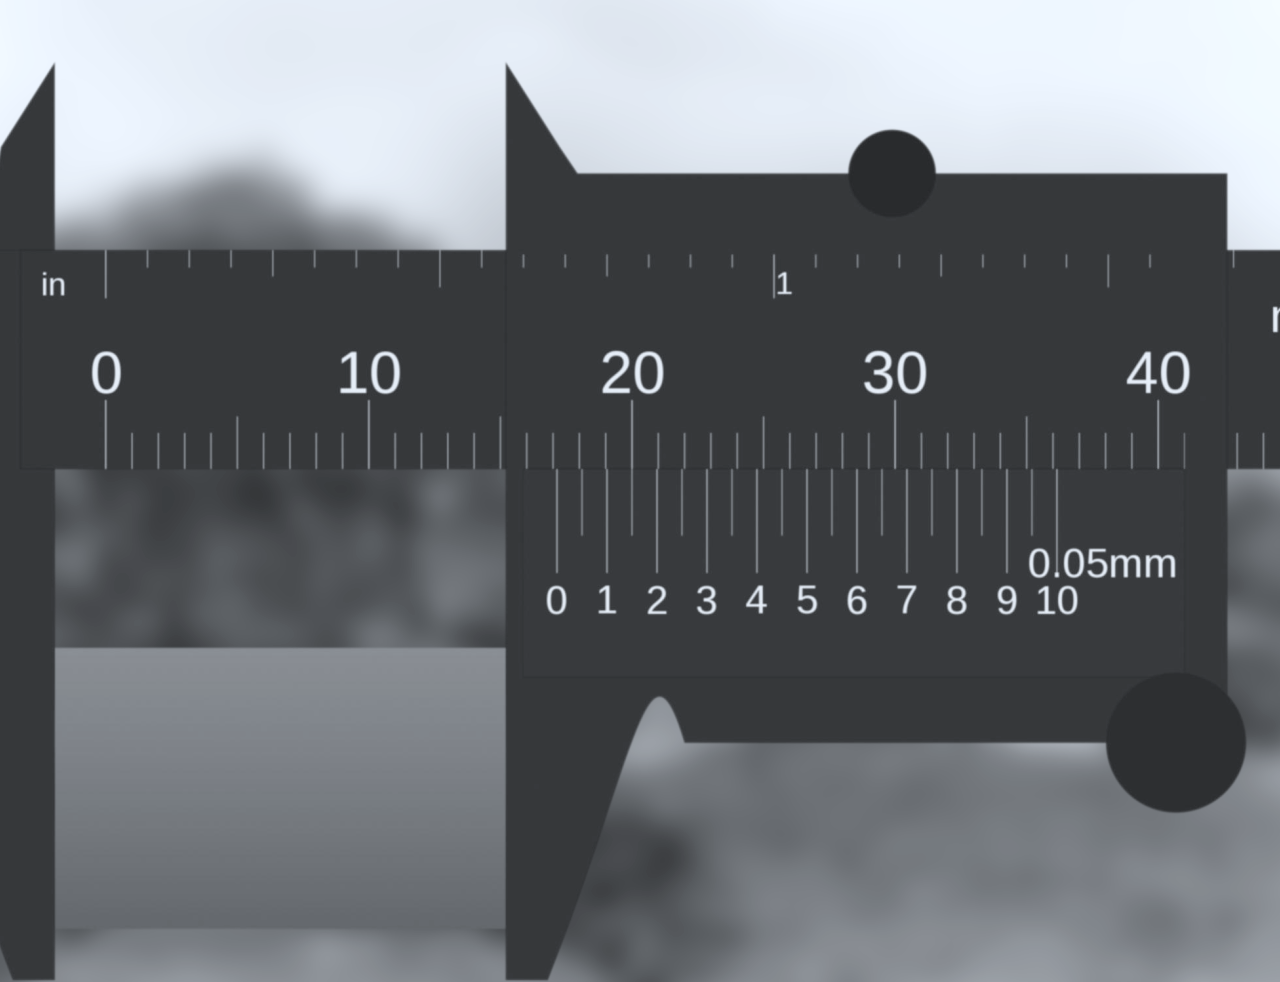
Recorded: 17.15 mm
